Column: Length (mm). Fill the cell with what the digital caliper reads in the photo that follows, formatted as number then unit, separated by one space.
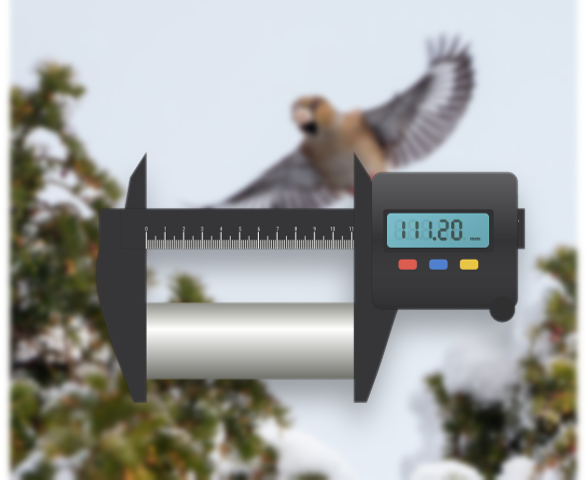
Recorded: 111.20 mm
